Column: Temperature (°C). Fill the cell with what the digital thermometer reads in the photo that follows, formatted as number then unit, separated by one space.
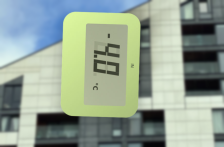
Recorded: -4.0 °C
